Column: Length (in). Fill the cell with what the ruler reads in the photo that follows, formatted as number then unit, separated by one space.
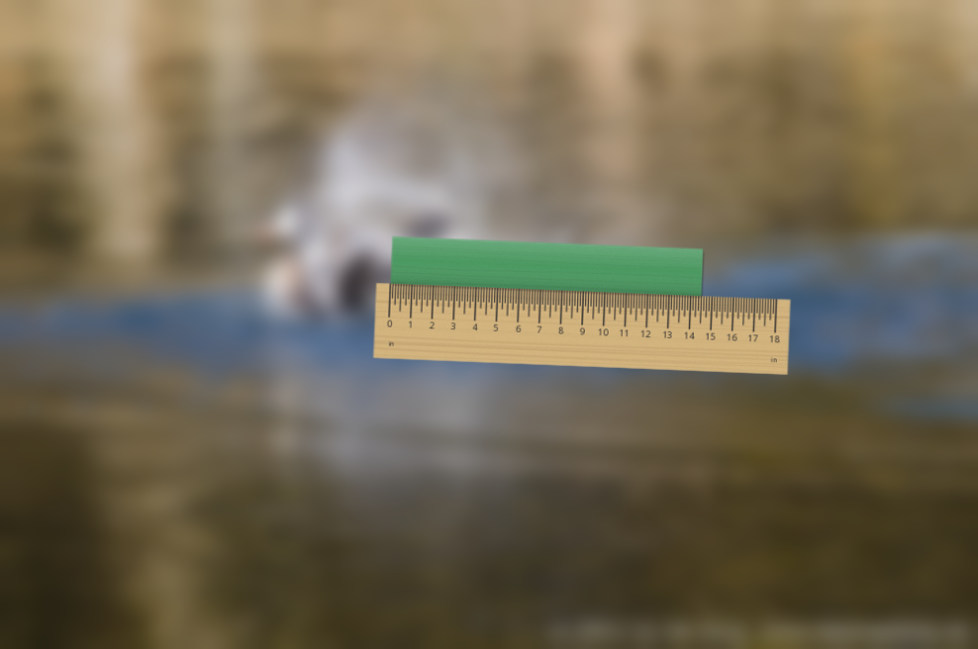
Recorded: 14.5 in
